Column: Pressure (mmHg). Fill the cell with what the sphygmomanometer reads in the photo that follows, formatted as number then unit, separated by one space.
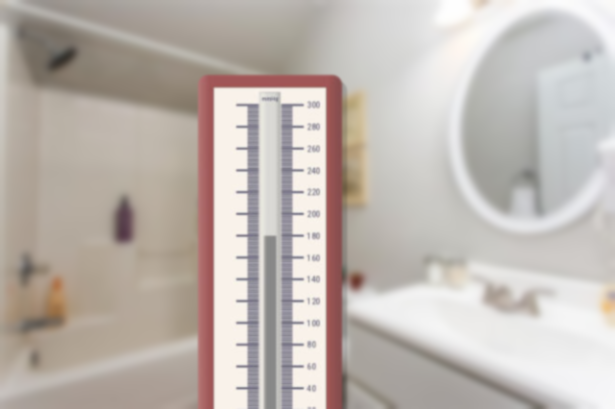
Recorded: 180 mmHg
